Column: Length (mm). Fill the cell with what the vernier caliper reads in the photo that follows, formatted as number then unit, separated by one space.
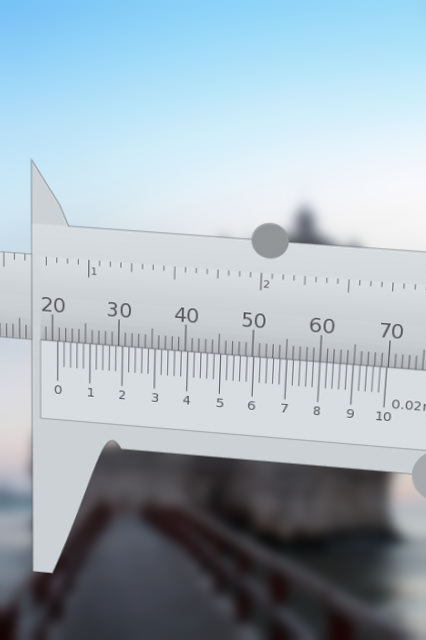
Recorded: 20.8 mm
